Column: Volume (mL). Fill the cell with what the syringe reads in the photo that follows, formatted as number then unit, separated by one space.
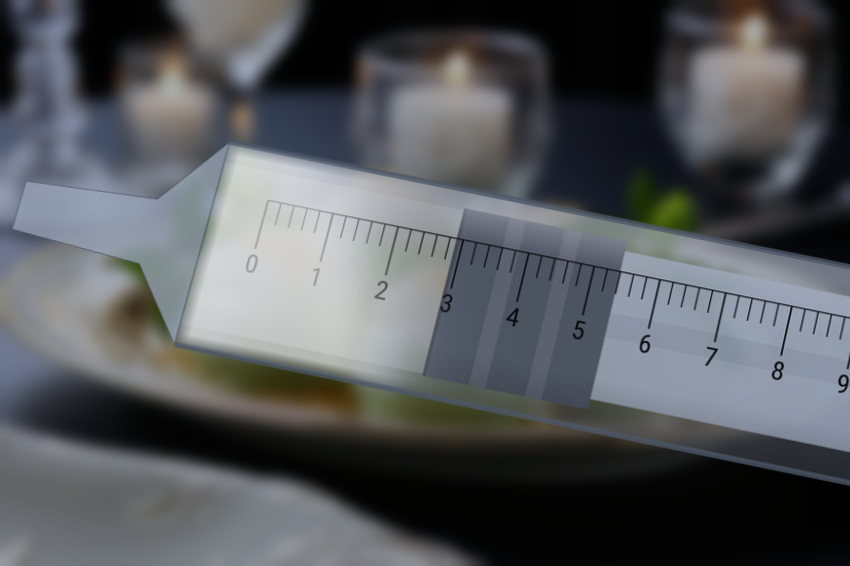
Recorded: 2.9 mL
